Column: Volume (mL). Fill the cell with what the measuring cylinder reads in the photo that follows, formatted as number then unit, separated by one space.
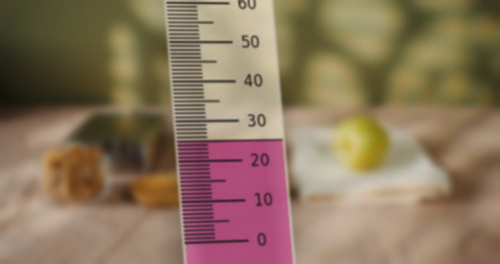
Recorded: 25 mL
